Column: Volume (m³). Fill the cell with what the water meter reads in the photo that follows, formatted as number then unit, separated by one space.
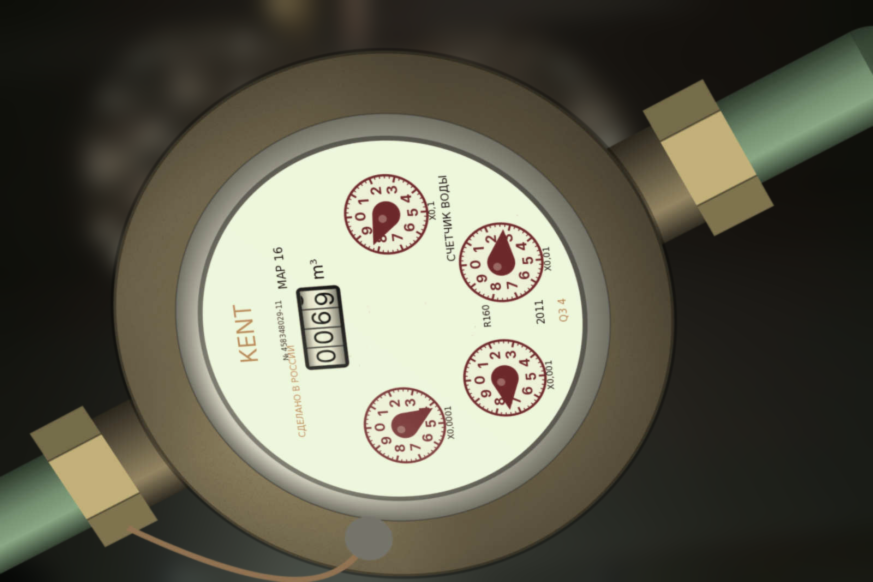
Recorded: 68.8274 m³
